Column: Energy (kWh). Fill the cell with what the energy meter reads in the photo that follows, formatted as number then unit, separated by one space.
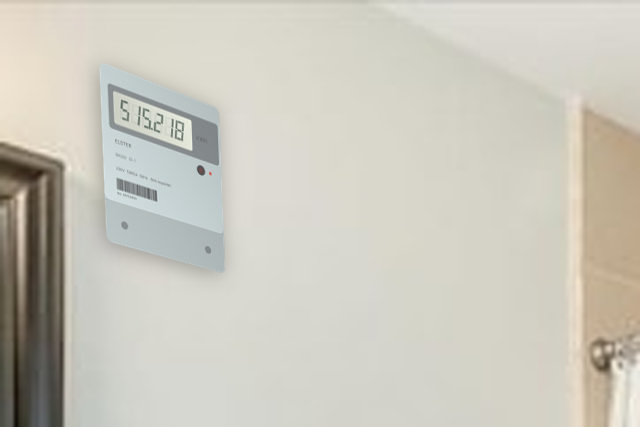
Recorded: 515.218 kWh
